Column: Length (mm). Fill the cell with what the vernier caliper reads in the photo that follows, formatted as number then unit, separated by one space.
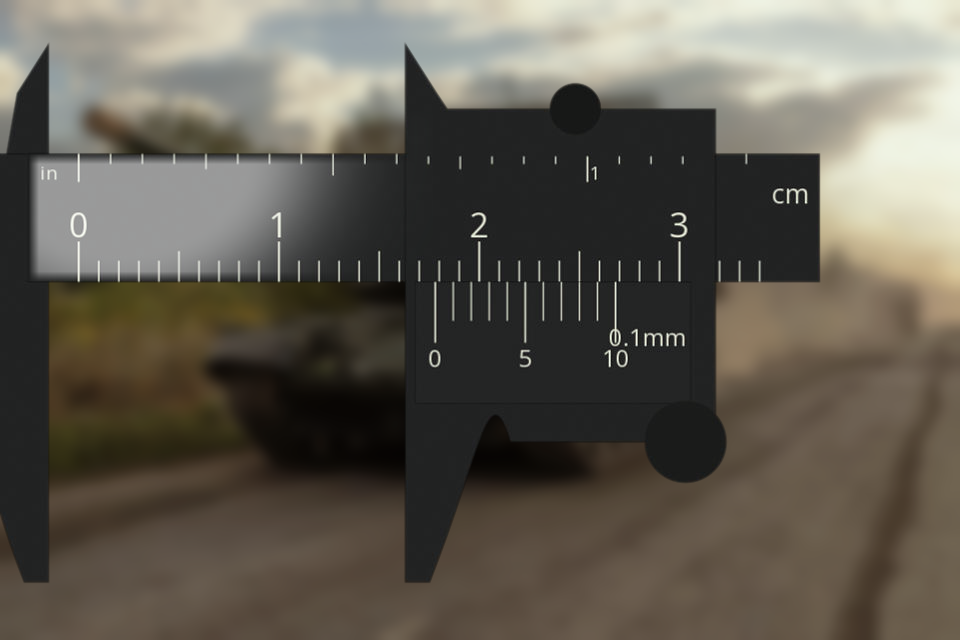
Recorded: 17.8 mm
